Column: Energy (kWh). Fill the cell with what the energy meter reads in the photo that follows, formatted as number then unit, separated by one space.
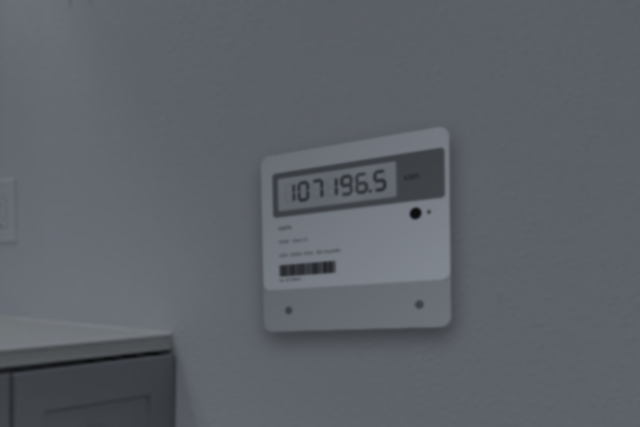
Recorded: 107196.5 kWh
